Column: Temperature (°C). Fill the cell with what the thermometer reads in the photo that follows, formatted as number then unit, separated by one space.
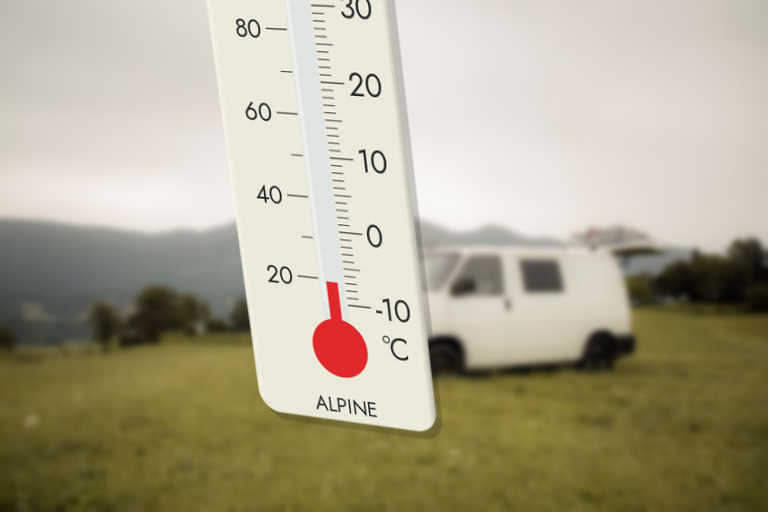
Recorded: -7 °C
